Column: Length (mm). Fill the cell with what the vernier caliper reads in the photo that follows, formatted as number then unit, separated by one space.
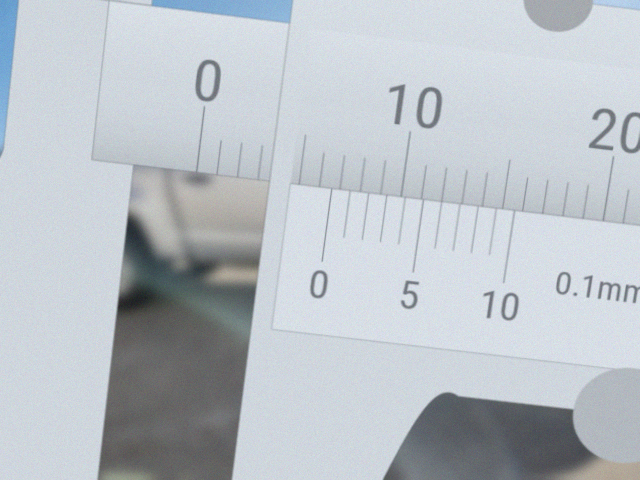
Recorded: 6.6 mm
